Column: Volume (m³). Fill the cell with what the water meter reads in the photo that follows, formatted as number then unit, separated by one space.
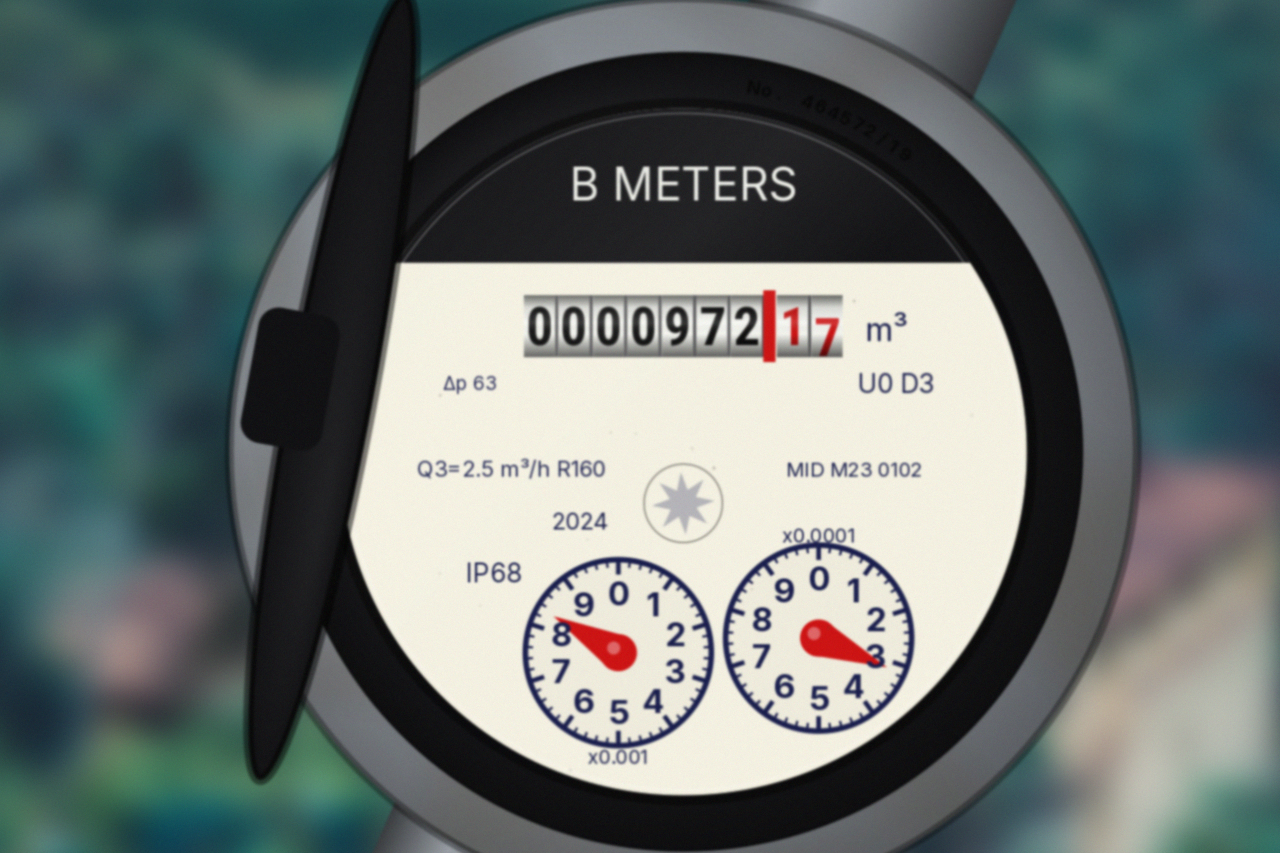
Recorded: 972.1683 m³
